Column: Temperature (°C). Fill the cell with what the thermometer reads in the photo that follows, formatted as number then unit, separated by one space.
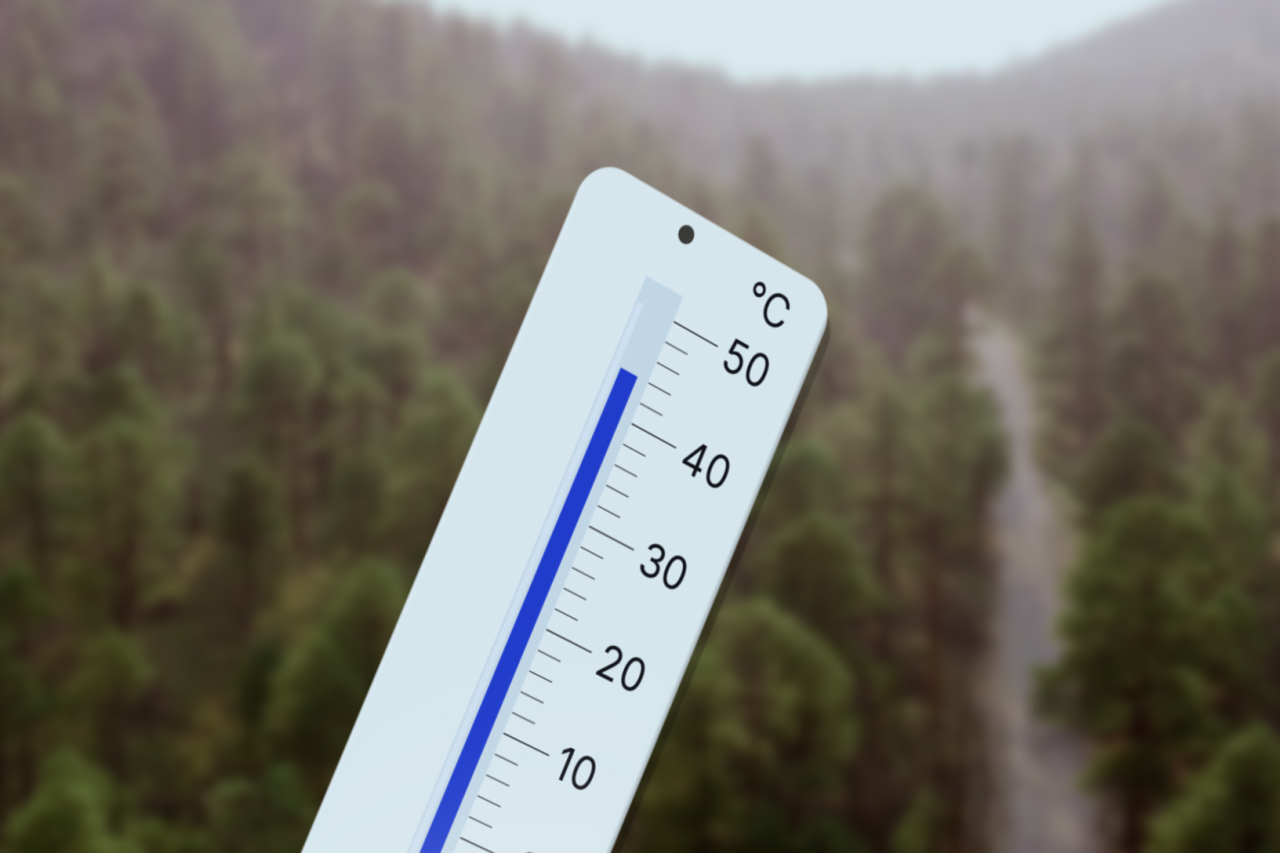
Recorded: 44 °C
